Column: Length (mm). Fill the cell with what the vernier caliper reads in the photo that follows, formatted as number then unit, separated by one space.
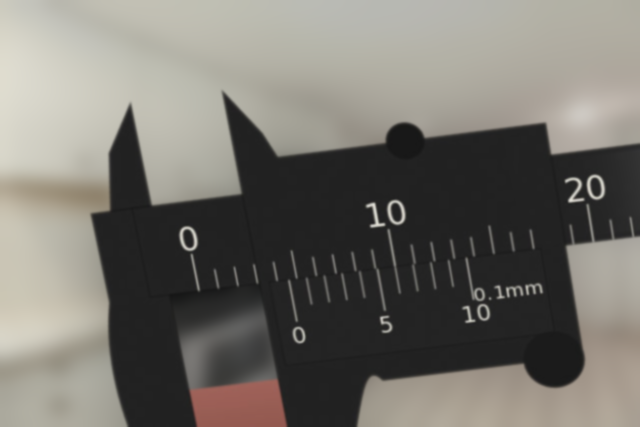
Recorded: 4.6 mm
